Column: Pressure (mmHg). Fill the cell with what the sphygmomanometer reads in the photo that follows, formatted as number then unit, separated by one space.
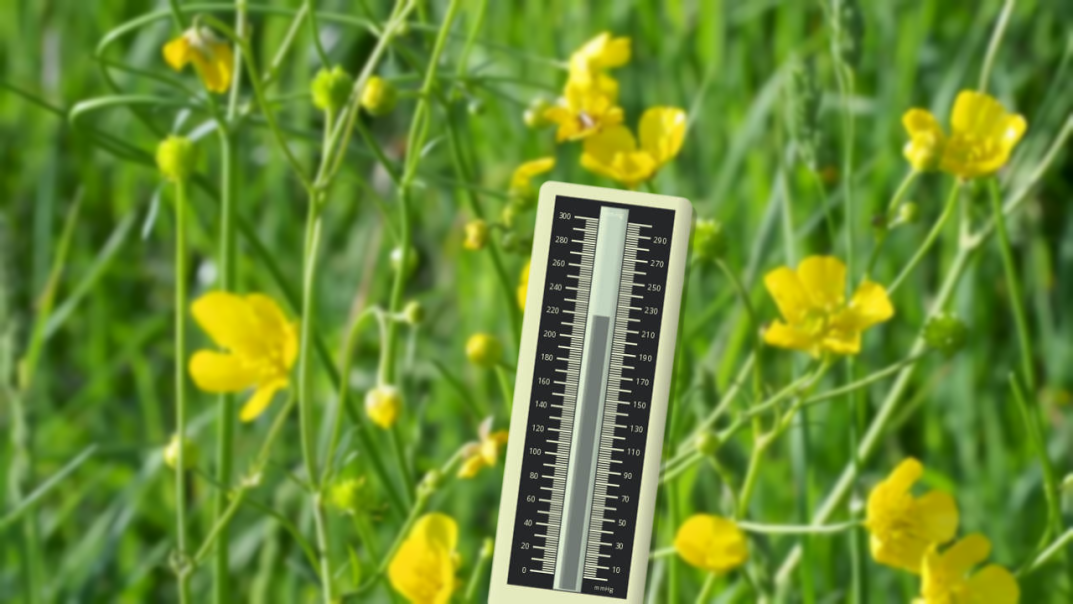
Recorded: 220 mmHg
